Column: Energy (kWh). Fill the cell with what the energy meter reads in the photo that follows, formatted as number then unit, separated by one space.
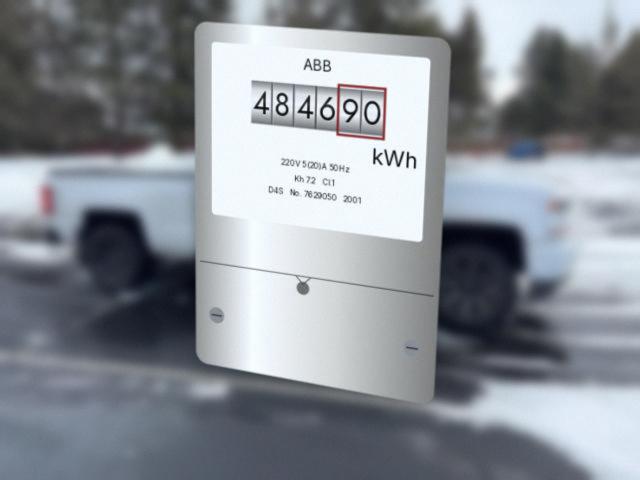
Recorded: 4846.90 kWh
